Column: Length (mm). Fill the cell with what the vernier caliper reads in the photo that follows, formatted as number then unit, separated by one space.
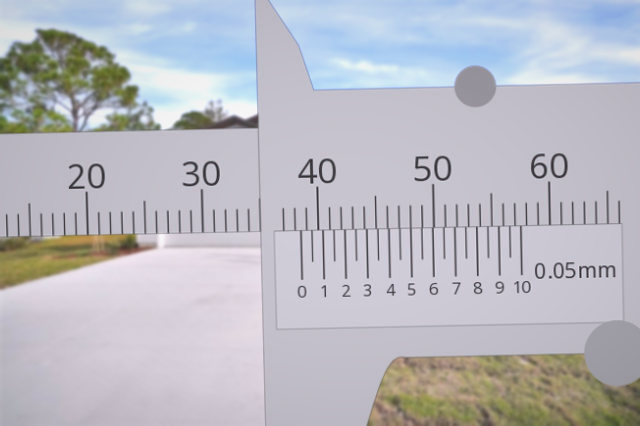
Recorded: 38.5 mm
